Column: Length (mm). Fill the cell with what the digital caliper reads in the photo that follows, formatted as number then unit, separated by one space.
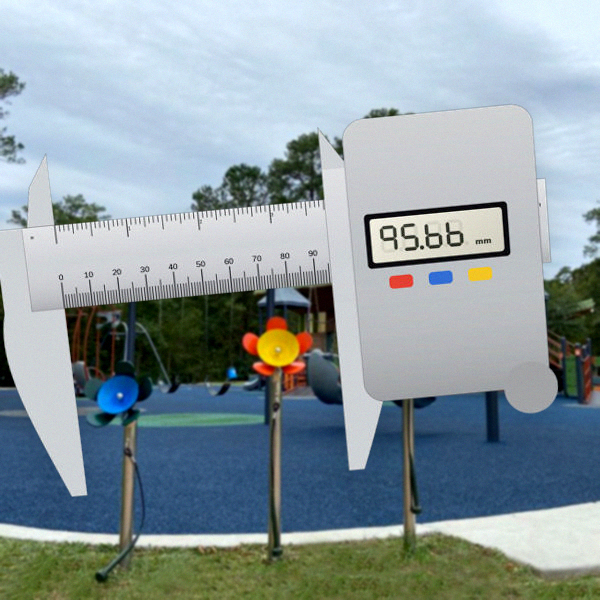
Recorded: 95.66 mm
